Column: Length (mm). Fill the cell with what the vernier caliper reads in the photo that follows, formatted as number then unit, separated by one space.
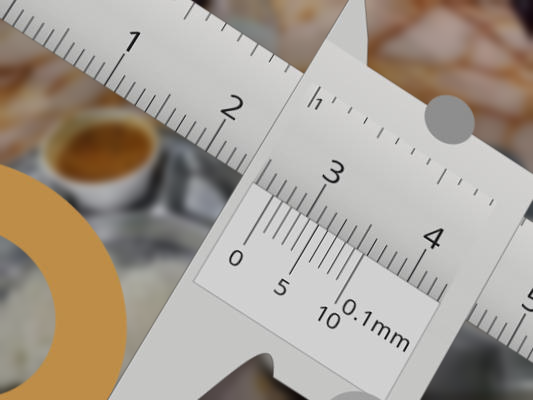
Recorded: 26.7 mm
